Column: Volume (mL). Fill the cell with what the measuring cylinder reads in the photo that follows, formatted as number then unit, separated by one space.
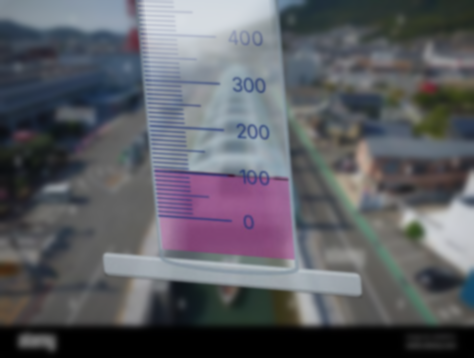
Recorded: 100 mL
